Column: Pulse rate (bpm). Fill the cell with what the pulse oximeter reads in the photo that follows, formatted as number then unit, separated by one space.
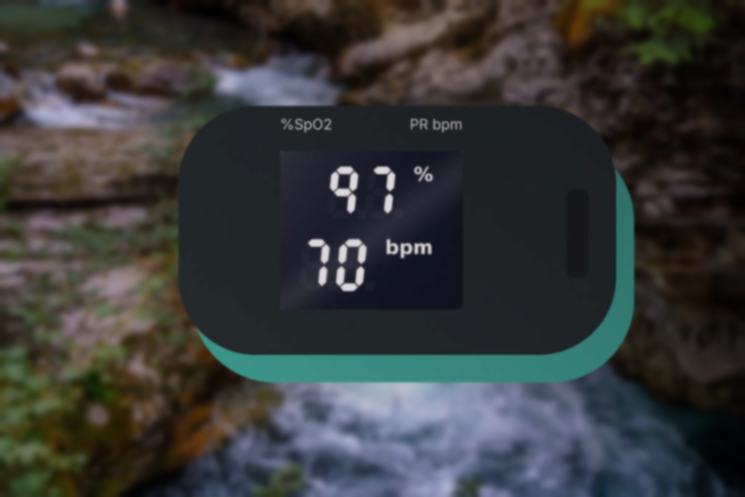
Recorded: 70 bpm
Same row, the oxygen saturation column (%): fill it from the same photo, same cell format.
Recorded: 97 %
